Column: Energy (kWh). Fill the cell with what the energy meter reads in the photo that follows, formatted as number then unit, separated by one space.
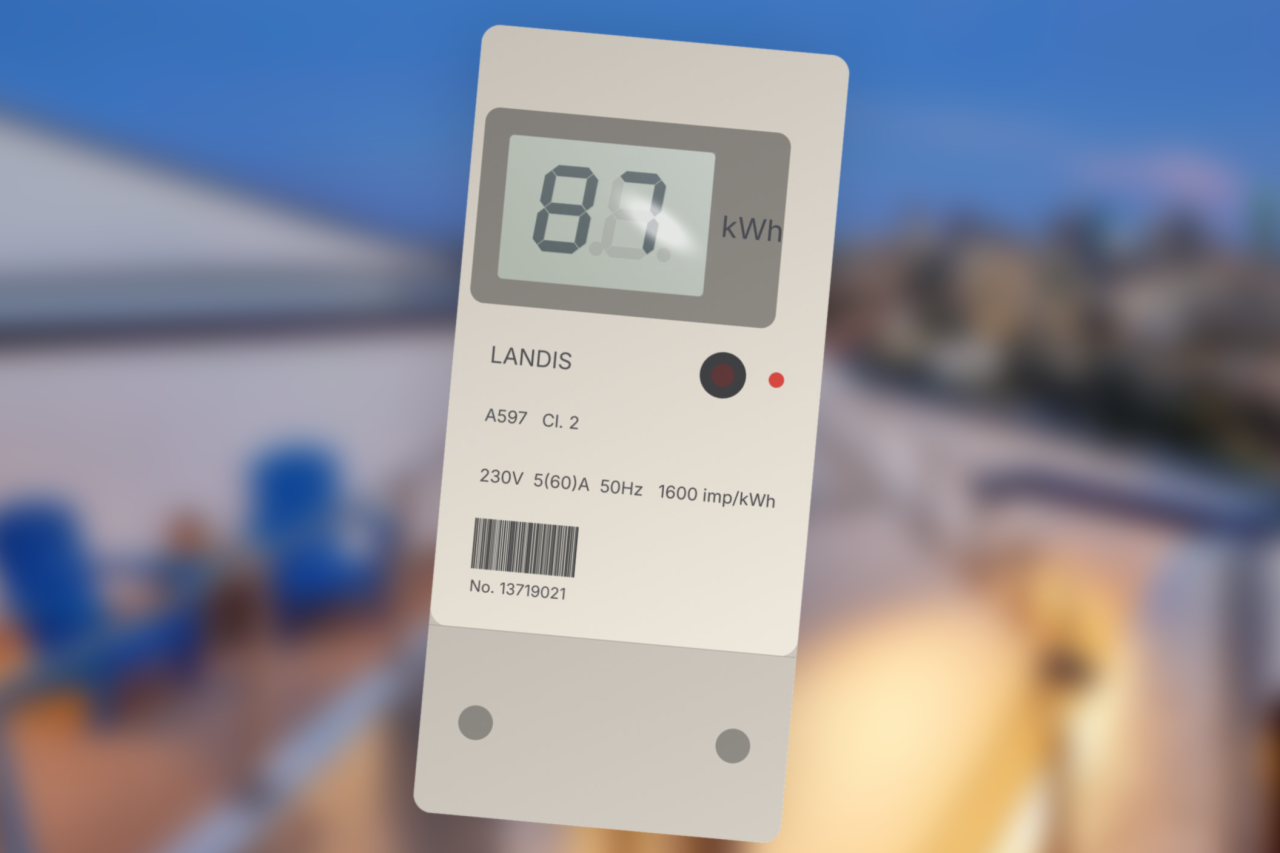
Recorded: 87 kWh
